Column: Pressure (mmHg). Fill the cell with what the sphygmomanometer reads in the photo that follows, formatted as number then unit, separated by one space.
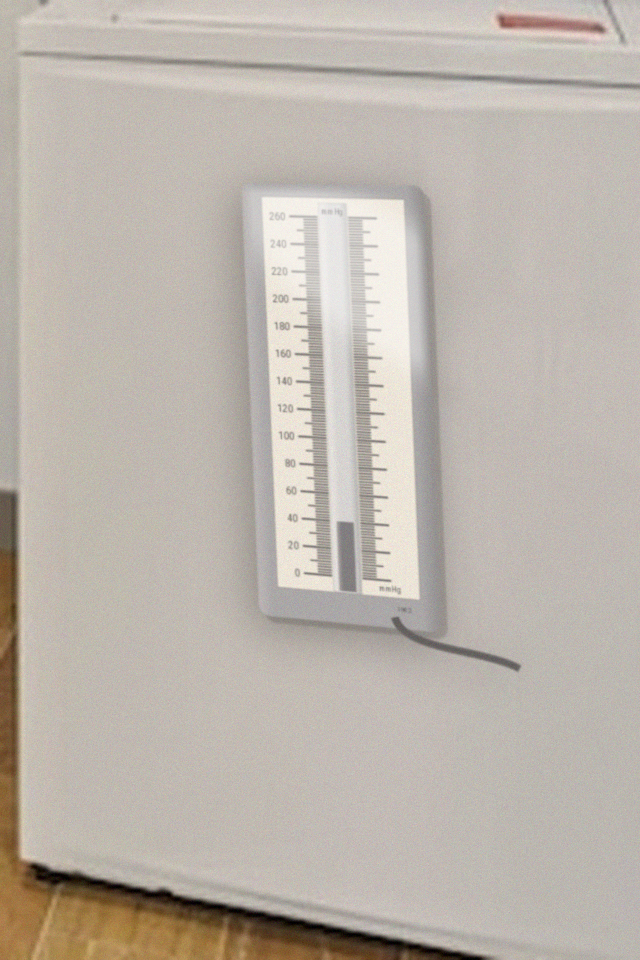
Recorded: 40 mmHg
